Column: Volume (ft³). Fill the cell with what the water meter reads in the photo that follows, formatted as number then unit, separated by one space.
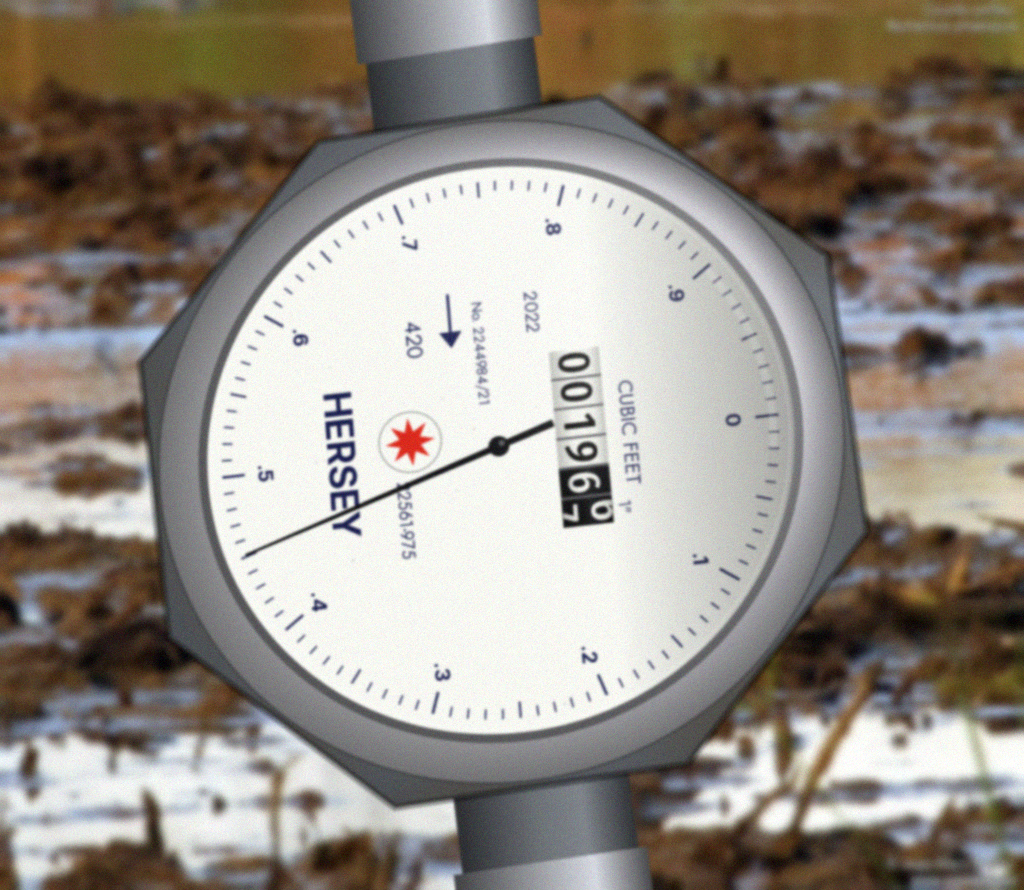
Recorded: 1966.45 ft³
